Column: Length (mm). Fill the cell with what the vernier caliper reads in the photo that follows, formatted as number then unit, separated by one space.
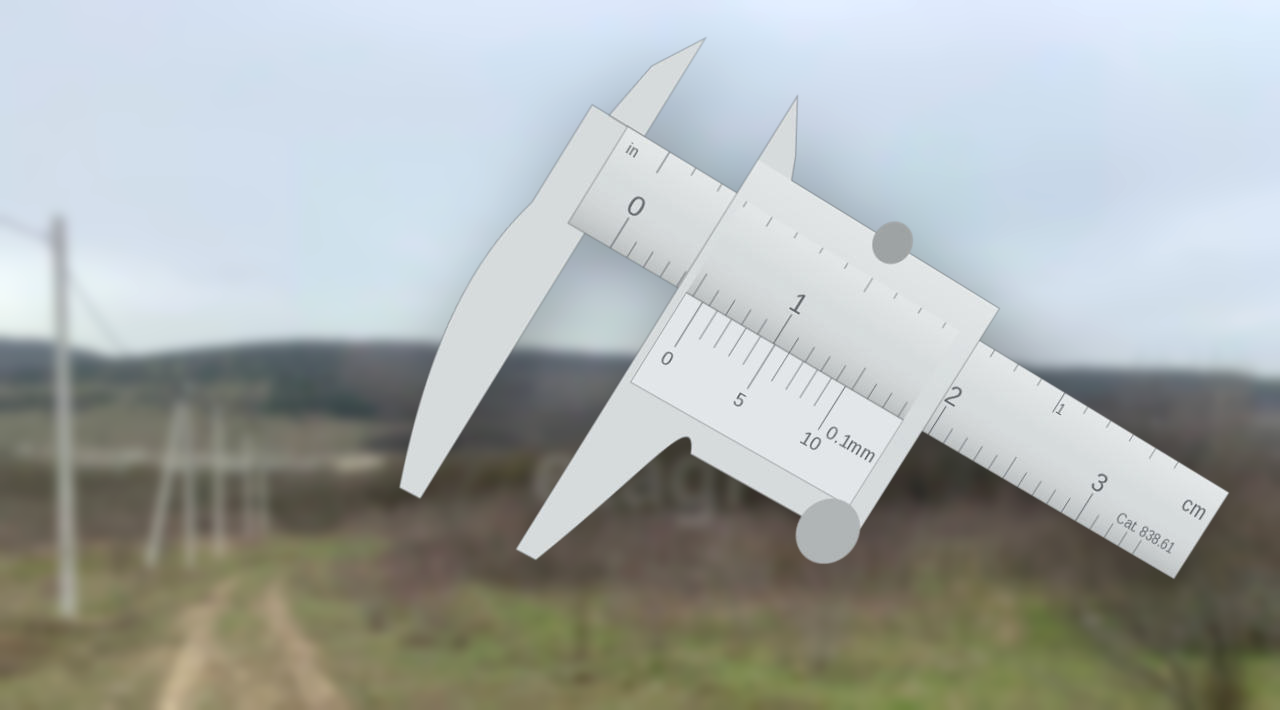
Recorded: 5.6 mm
